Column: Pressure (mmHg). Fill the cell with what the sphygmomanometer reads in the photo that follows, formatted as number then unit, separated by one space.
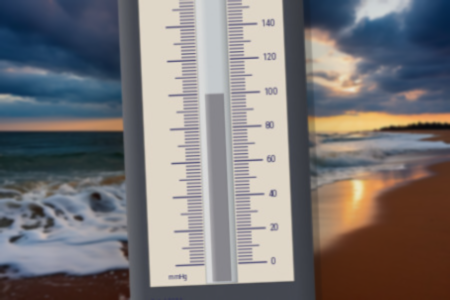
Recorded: 100 mmHg
